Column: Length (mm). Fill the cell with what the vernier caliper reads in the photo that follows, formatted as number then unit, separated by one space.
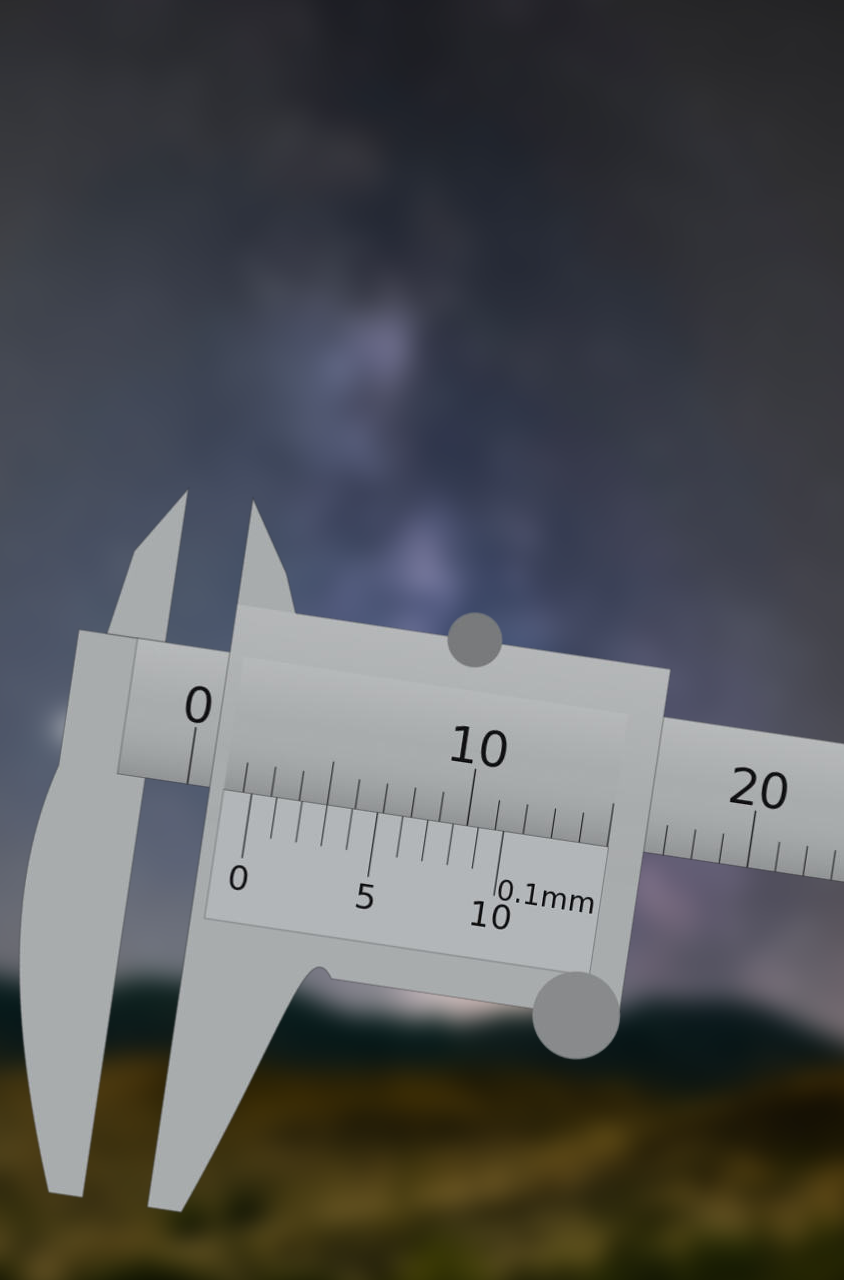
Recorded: 2.3 mm
